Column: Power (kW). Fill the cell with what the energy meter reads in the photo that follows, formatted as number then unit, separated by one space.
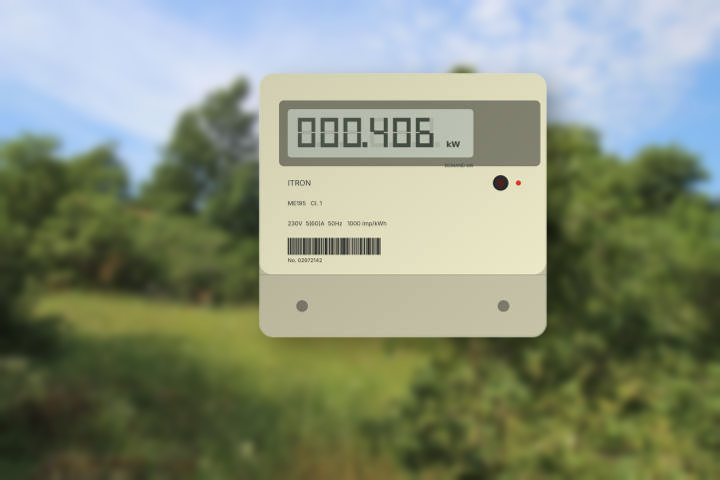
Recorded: 0.406 kW
